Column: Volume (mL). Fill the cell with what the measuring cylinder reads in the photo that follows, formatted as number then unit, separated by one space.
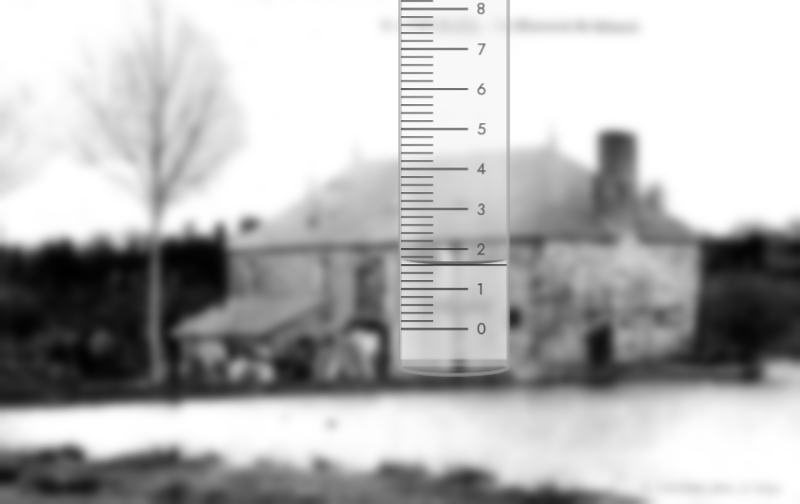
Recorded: 1.6 mL
